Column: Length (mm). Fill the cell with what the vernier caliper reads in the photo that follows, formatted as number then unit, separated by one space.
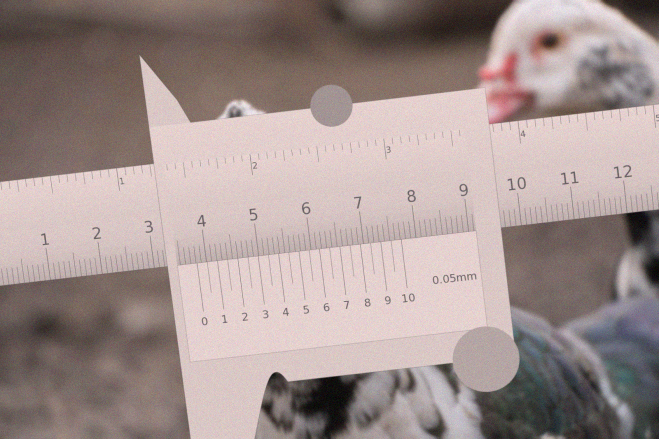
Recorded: 38.2 mm
